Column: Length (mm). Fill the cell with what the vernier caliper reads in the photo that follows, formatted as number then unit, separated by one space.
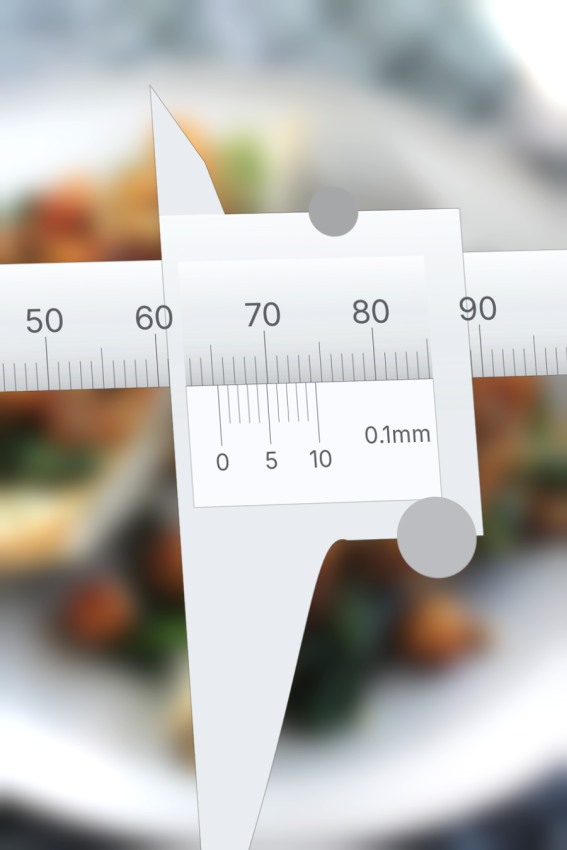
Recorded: 65.4 mm
